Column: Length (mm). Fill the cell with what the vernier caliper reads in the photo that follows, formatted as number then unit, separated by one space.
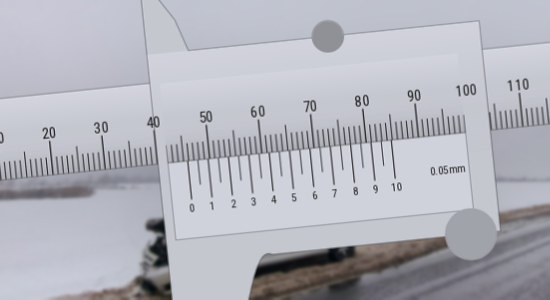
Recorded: 45.8 mm
